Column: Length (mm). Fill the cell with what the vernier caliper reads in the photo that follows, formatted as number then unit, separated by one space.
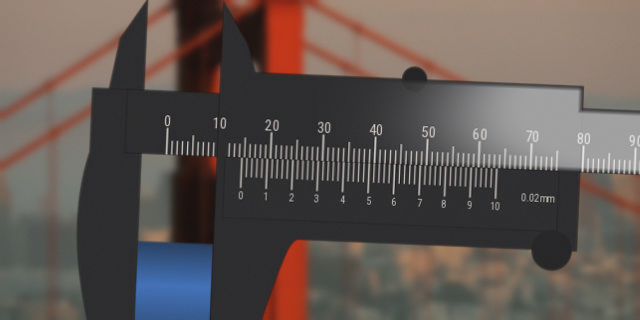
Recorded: 14.5 mm
